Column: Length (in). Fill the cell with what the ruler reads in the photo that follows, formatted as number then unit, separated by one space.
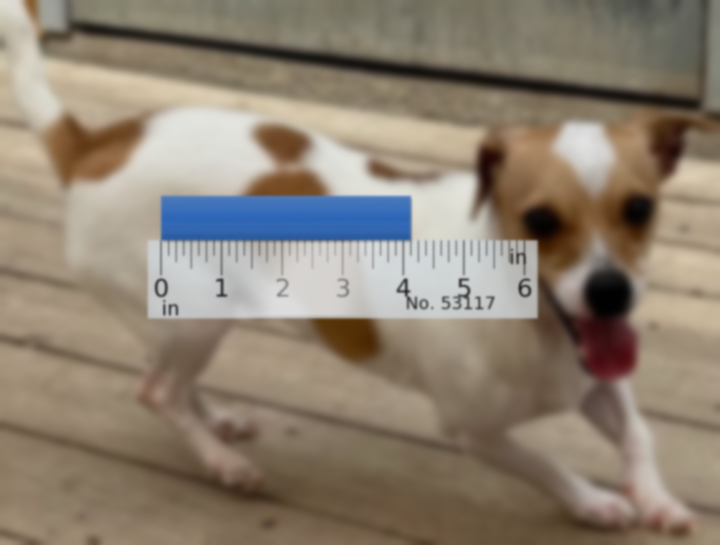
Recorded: 4.125 in
